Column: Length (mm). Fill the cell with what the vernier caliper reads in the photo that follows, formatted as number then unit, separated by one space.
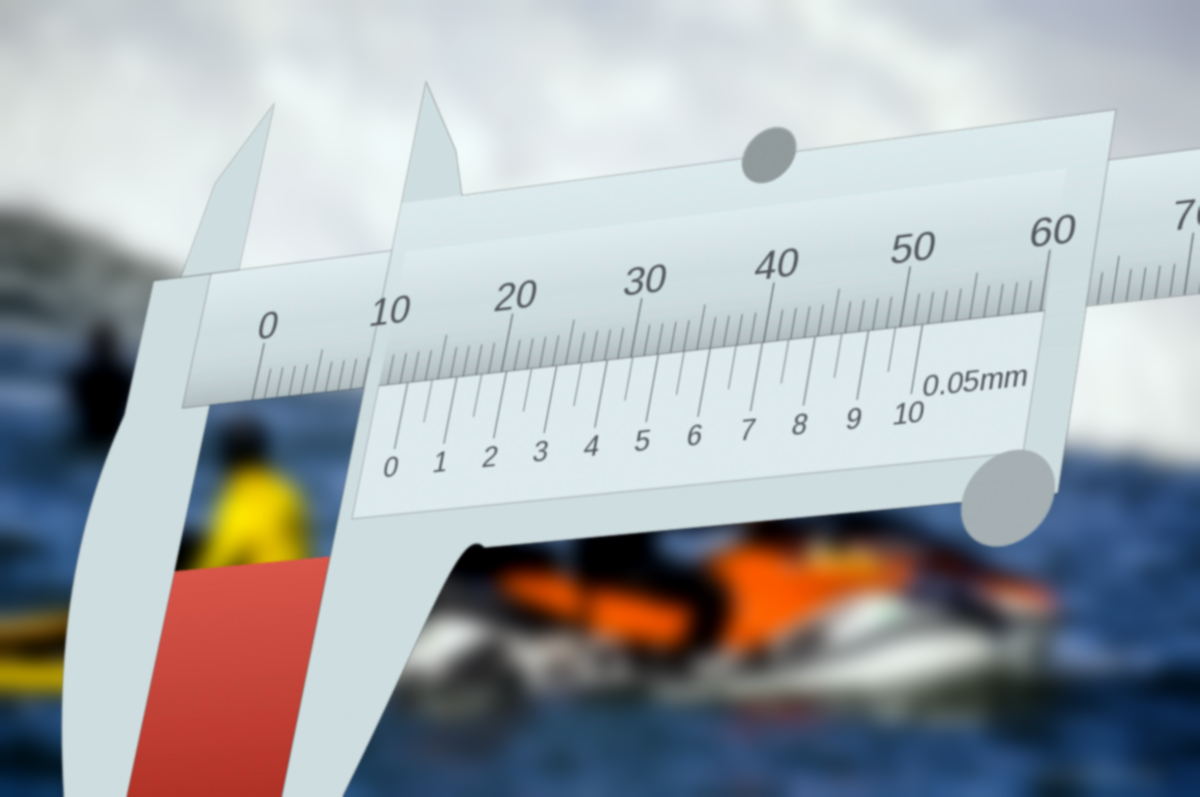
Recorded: 12.6 mm
